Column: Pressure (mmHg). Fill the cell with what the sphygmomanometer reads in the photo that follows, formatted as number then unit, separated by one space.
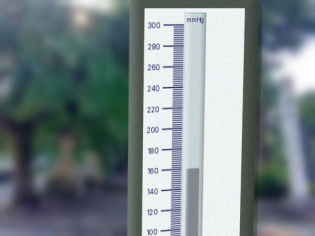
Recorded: 160 mmHg
